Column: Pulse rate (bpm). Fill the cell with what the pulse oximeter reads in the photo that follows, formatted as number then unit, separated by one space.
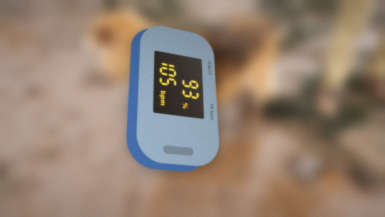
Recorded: 105 bpm
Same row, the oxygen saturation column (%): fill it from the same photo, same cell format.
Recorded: 93 %
